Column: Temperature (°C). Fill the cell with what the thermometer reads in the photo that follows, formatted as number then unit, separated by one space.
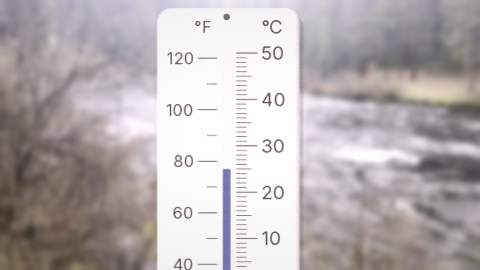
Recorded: 25 °C
